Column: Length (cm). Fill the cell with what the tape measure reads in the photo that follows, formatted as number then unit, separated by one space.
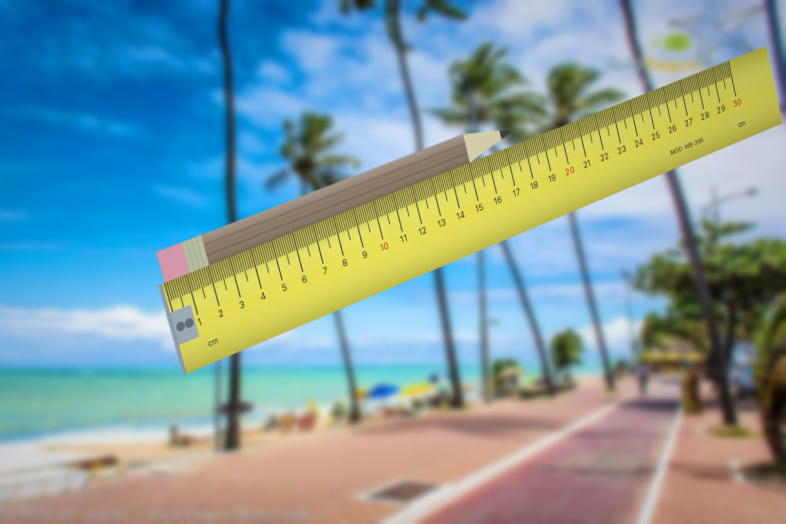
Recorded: 17.5 cm
